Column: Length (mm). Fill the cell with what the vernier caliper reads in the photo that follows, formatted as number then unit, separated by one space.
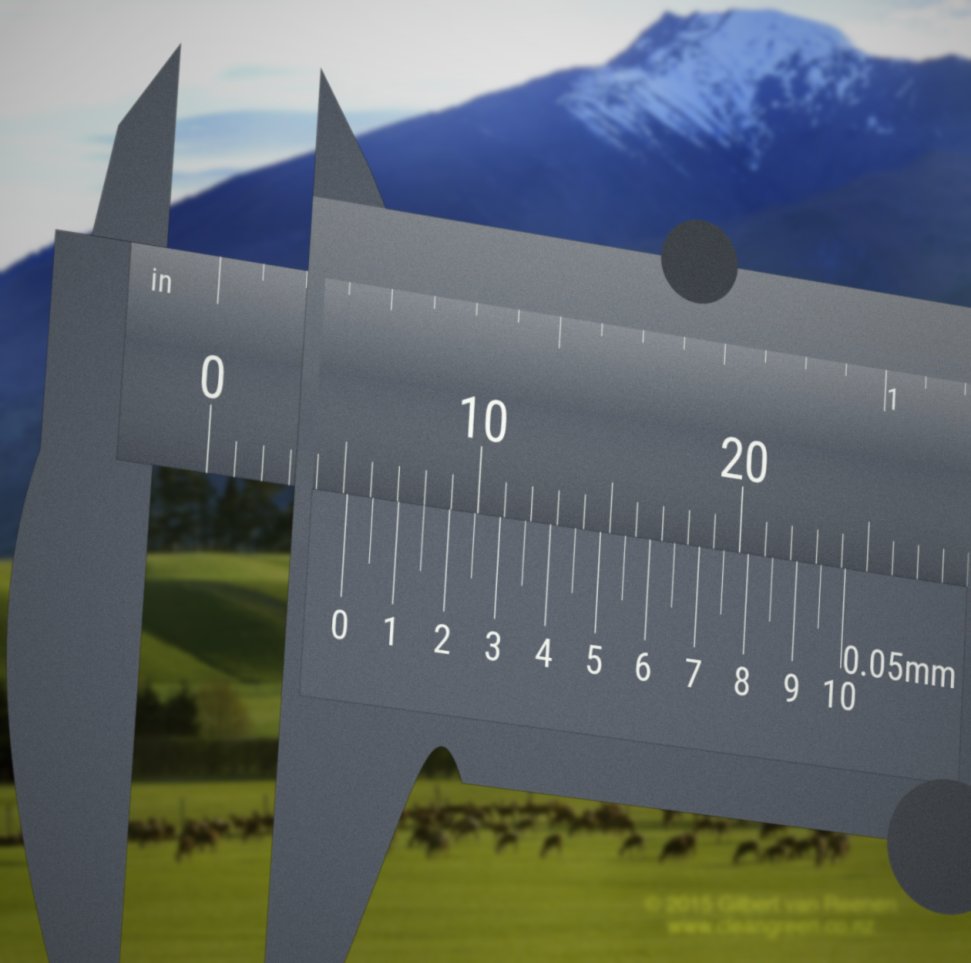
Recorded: 5.15 mm
